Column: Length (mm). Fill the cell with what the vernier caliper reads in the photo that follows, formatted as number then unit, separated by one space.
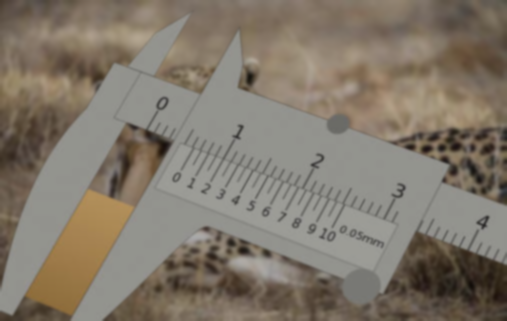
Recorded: 6.2 mm
